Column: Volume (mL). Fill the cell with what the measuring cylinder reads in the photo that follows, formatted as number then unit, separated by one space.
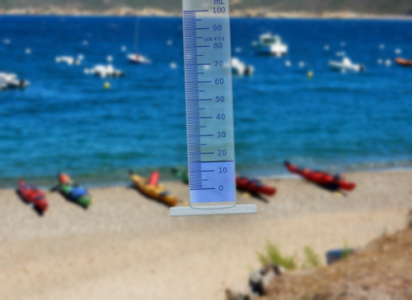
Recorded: 15 mL
